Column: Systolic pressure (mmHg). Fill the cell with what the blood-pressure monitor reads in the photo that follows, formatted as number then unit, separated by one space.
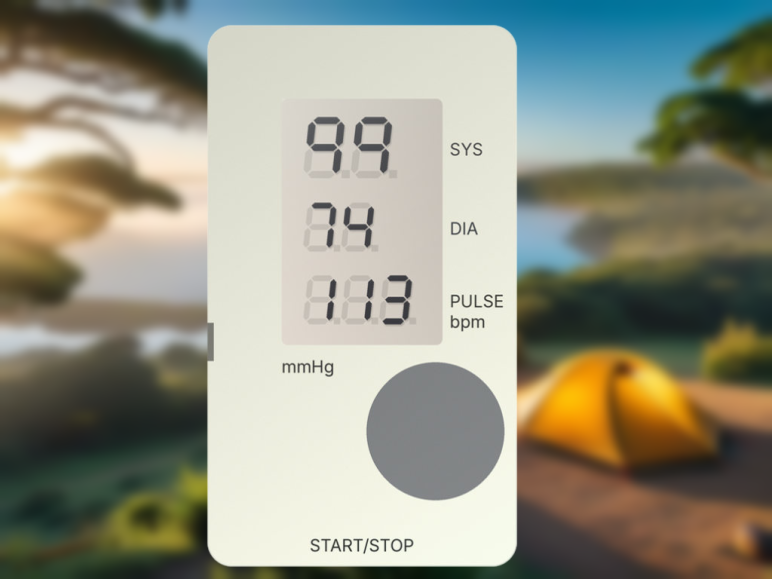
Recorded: 99 mmHg
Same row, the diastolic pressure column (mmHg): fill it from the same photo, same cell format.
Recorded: 74 mmHg
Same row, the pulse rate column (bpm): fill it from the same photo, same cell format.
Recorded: 113 bpm
